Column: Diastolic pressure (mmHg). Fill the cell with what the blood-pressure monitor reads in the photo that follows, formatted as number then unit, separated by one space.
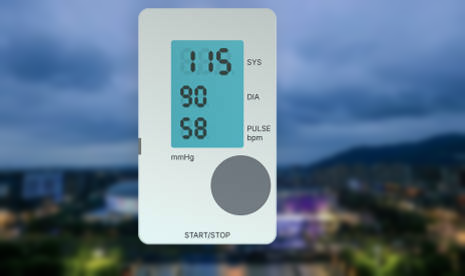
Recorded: 90 mmHg
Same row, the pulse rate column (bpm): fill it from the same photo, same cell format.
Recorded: 58 bpm
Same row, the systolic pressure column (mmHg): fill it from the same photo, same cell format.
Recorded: 115 mmHg
